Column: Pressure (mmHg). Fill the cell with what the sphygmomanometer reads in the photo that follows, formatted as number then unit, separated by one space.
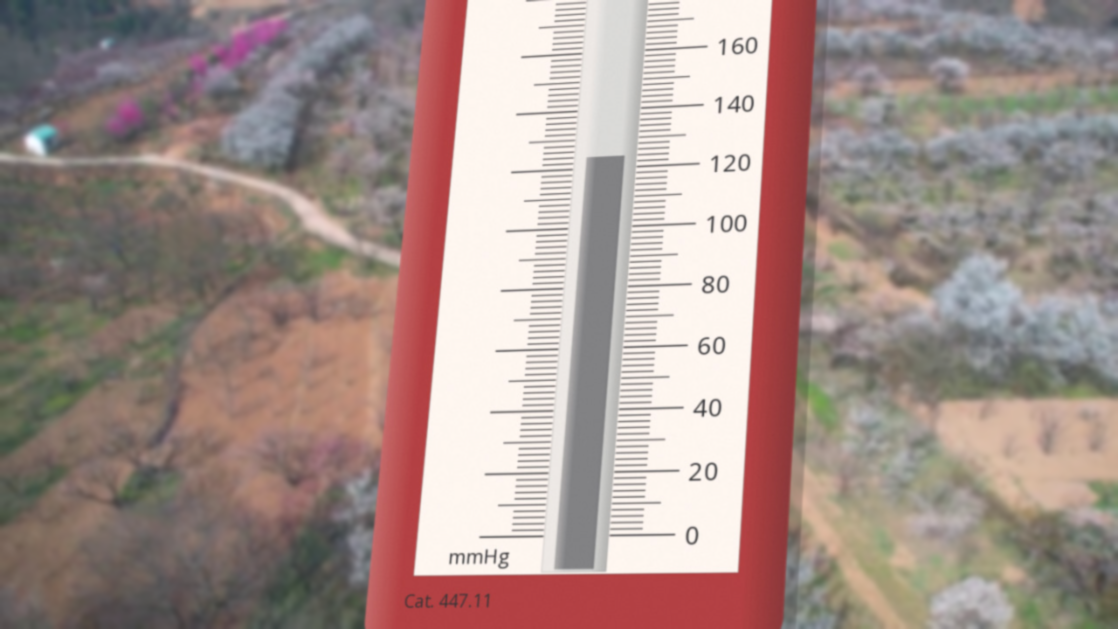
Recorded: 124 mmHg
